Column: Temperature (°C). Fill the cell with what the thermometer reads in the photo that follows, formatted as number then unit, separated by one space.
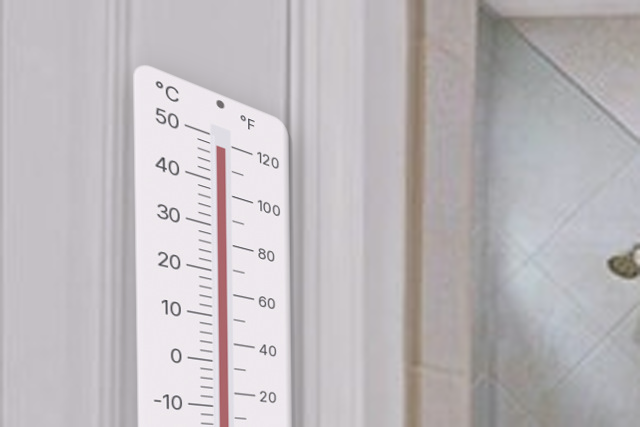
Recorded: 48 °C
